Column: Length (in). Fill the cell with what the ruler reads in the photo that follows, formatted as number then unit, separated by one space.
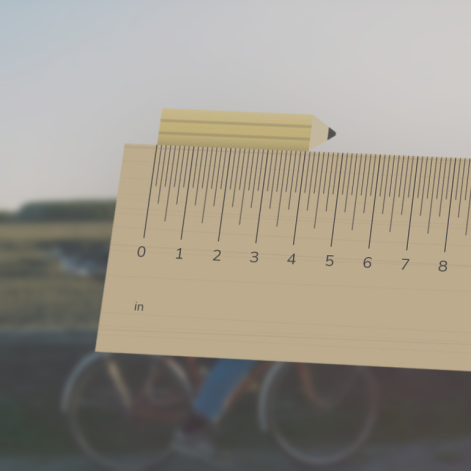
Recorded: 4.75 in
